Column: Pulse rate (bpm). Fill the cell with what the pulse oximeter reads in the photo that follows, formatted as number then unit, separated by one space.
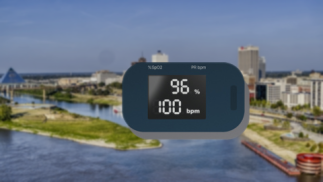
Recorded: 100 bpm
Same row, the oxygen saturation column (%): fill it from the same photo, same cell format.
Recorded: 96 %
